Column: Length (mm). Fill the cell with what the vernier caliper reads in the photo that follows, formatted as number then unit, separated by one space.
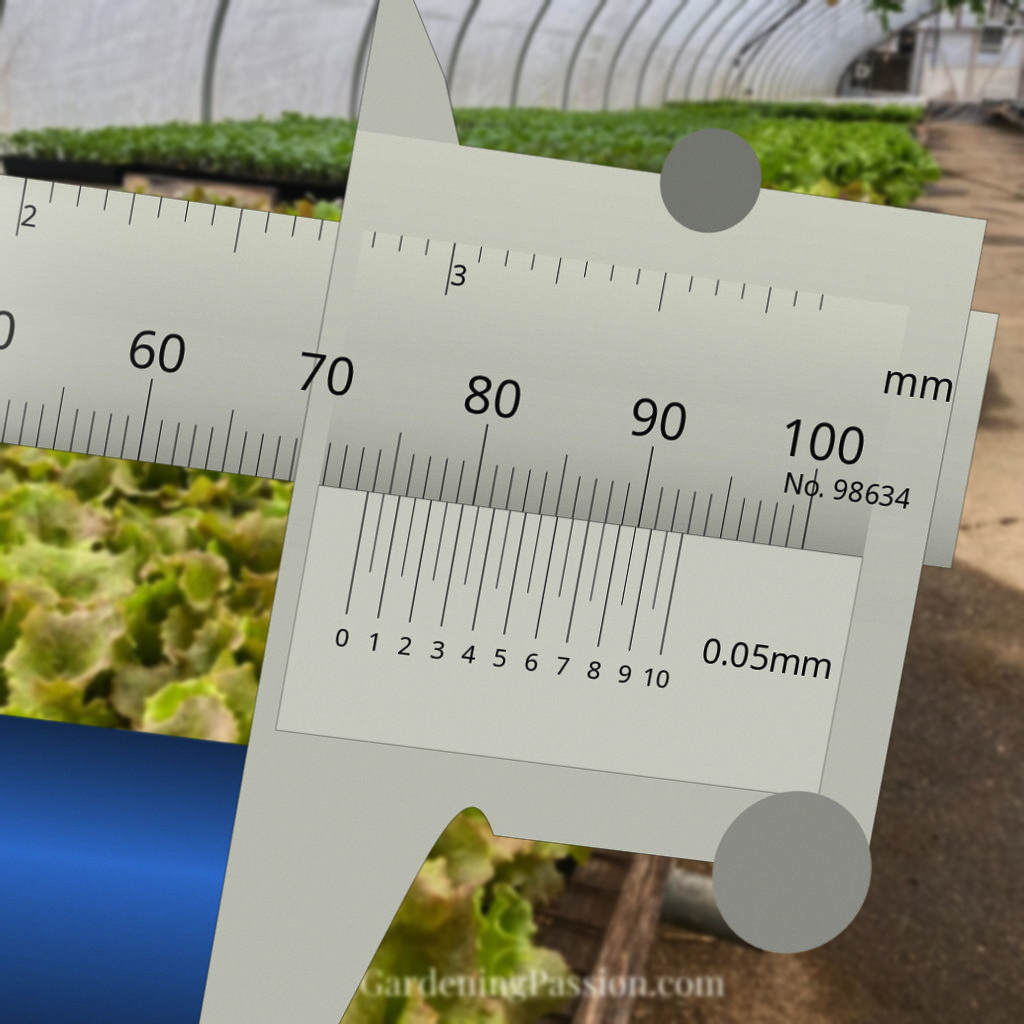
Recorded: 73.7 mm
